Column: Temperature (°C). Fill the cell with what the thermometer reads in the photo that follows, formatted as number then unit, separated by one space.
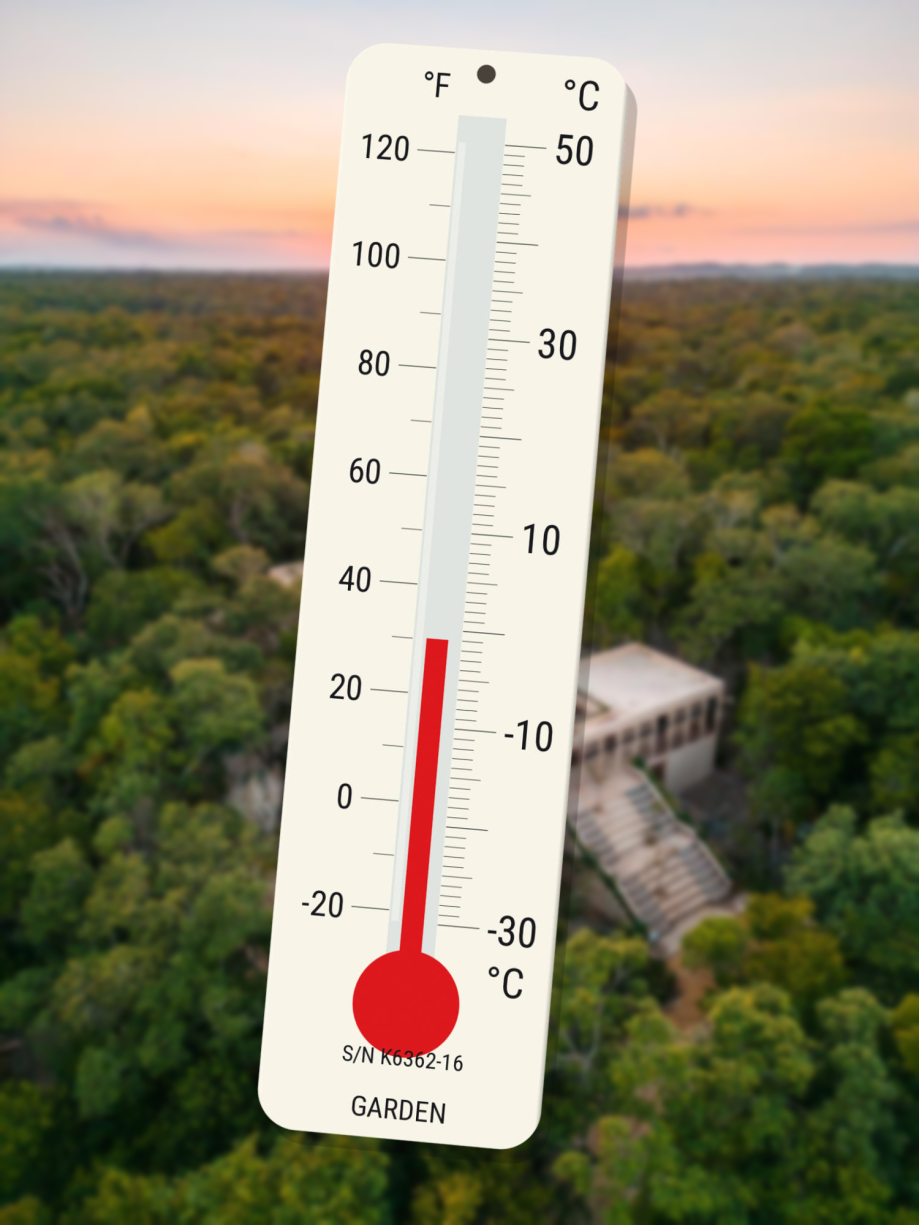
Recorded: -1 °C
